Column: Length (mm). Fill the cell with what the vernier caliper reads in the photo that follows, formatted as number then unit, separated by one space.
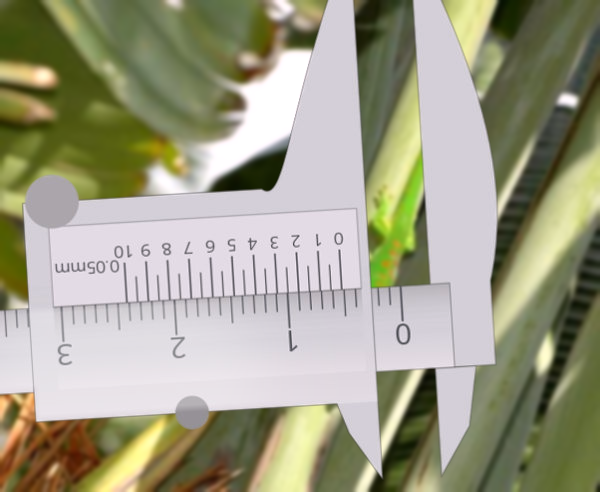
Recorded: 5.2 mm
